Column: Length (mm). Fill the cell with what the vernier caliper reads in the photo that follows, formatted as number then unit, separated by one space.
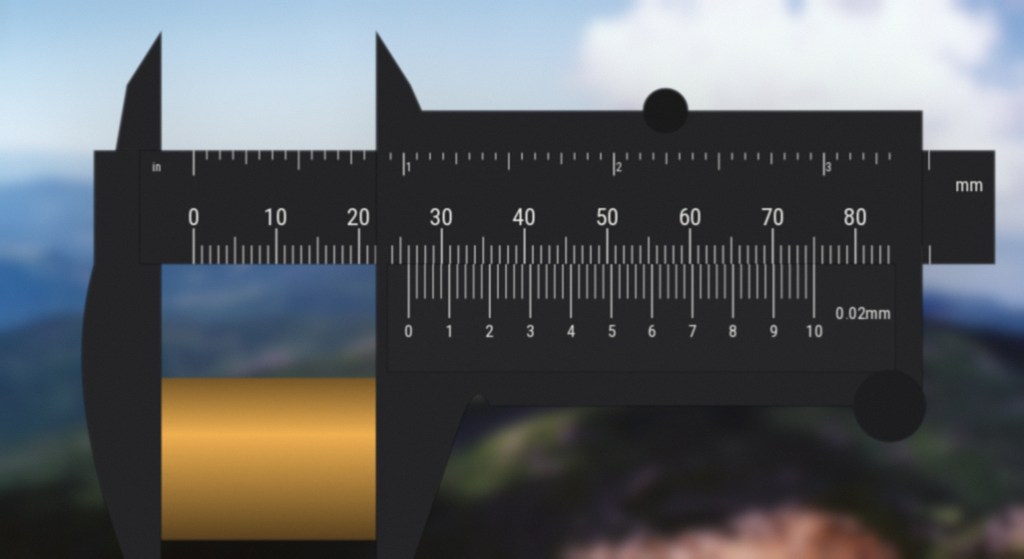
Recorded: 26.0 mm
